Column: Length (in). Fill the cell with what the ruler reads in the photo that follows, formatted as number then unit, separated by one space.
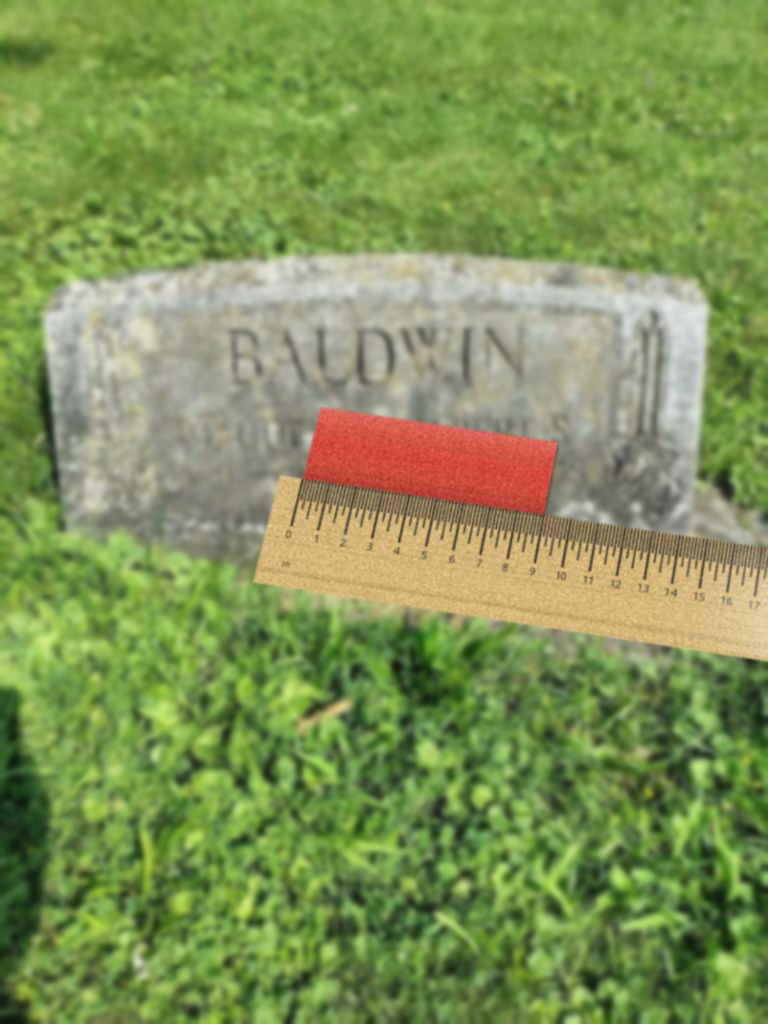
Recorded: 9 in
